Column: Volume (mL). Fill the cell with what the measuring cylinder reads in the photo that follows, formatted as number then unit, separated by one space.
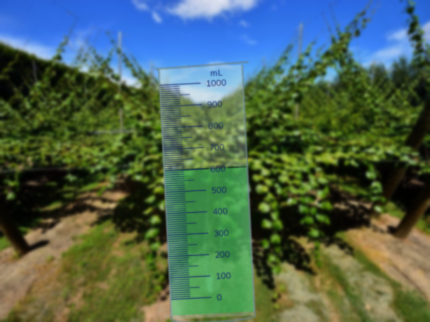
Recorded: 600 mL
